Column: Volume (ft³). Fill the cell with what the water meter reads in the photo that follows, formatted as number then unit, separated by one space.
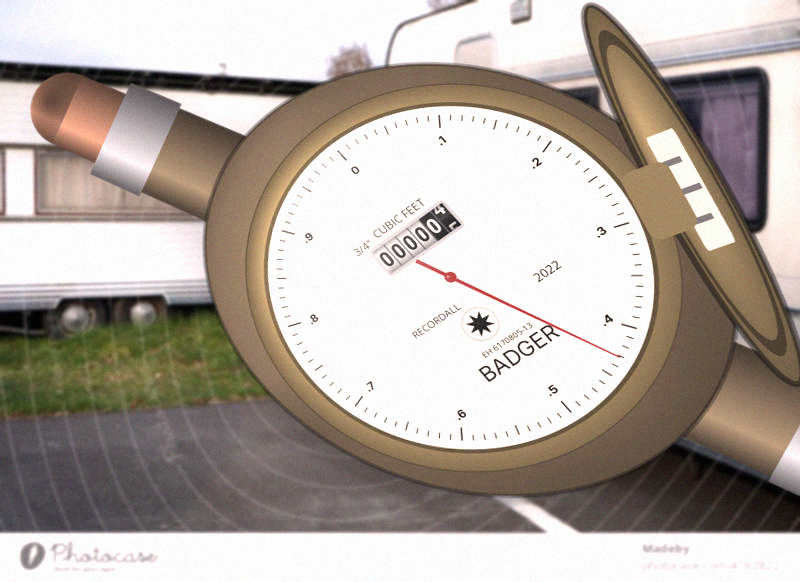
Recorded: 4.43 ft³
